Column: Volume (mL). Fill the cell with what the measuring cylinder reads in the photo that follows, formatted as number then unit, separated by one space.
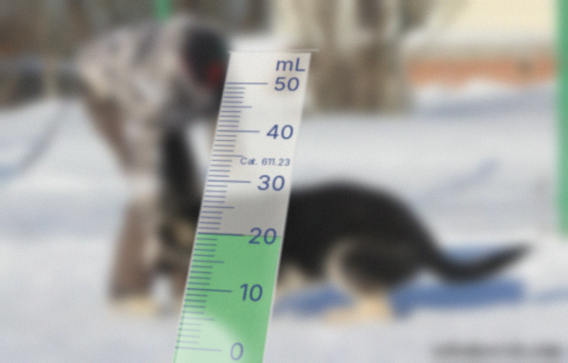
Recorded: 20 mL
